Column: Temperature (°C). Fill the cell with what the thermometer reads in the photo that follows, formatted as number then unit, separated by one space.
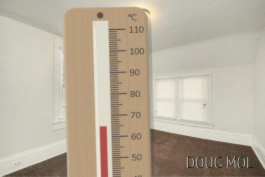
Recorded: 65 °C
